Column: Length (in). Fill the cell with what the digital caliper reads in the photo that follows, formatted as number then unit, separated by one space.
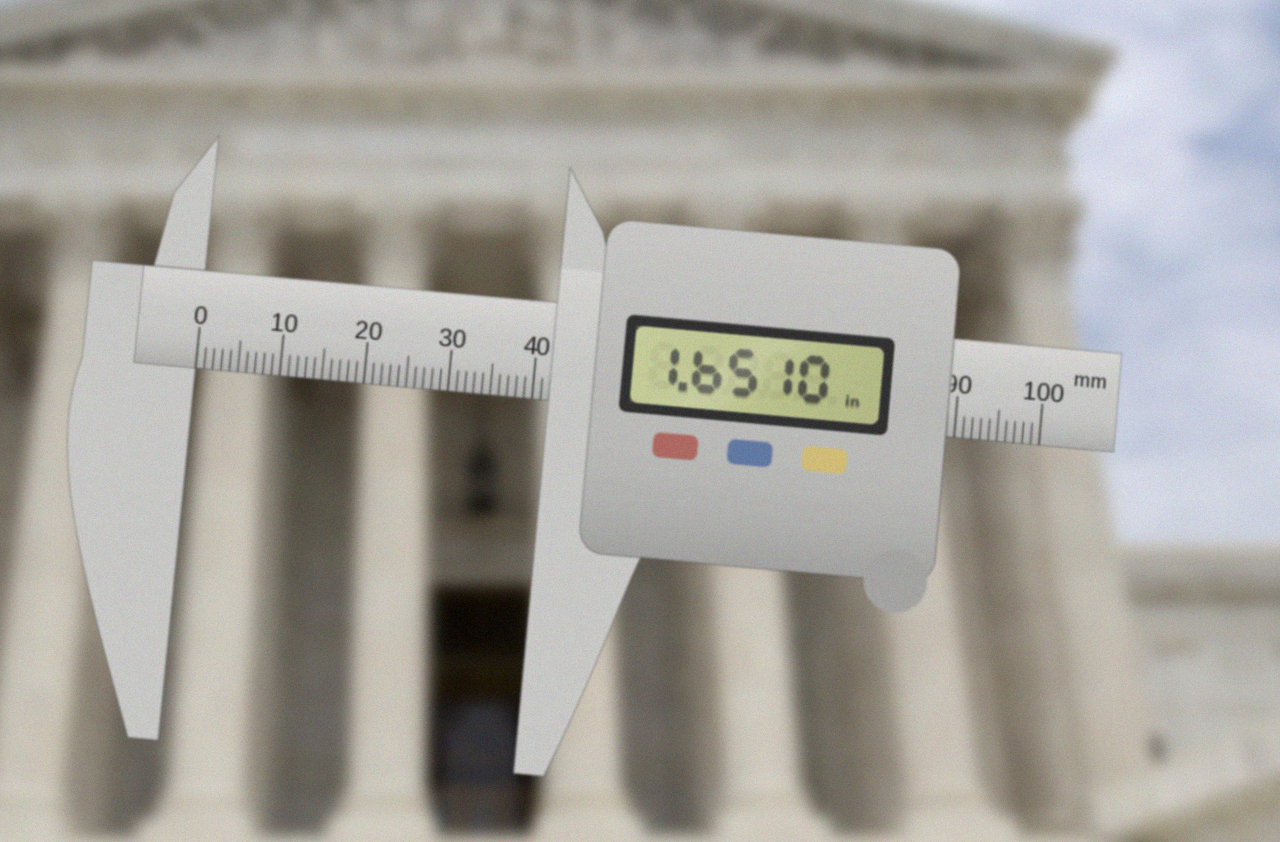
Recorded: 1.6510 in
